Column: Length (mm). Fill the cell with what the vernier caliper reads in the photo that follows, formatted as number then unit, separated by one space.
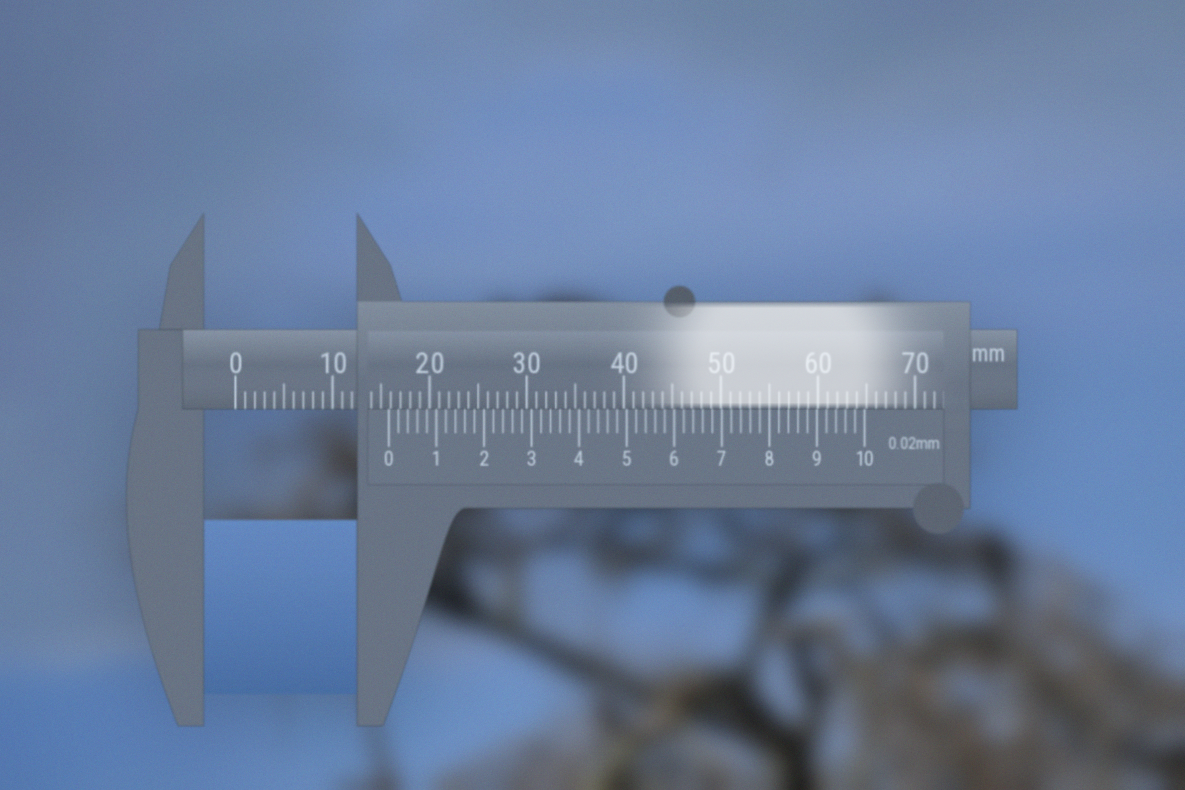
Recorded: 15.8 mm
